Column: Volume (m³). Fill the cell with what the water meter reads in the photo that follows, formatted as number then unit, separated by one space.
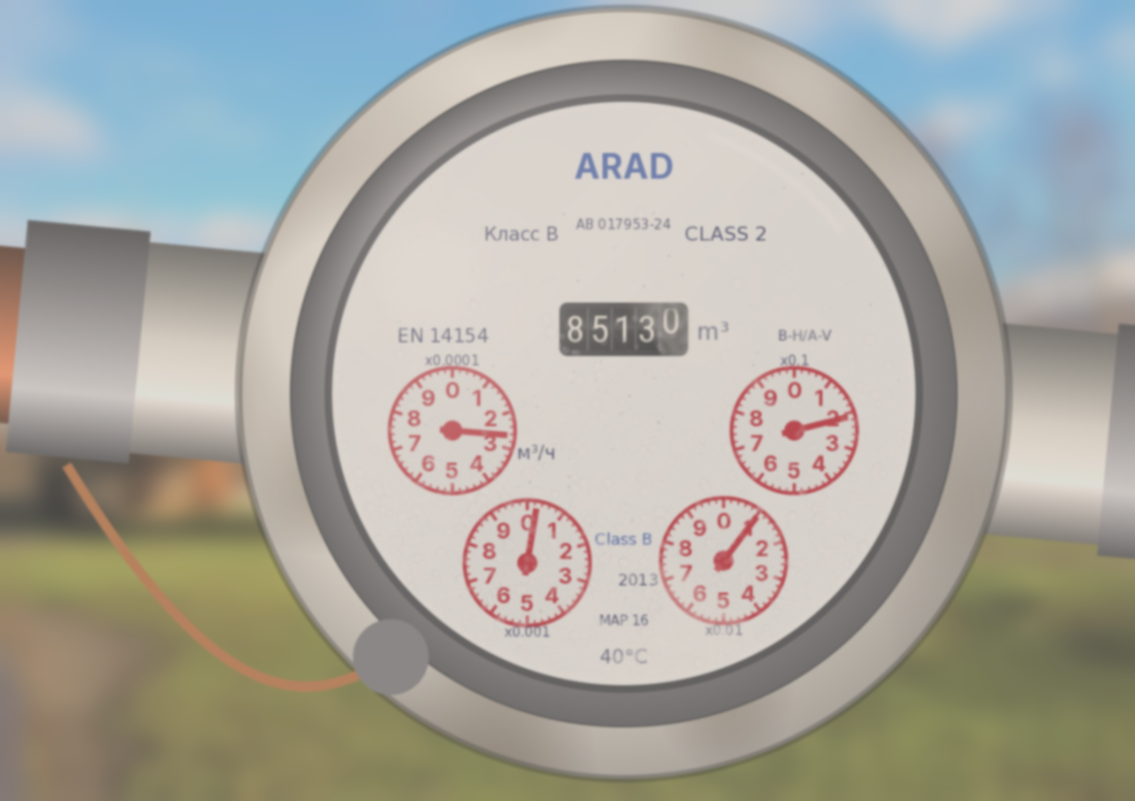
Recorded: 85130.2102 m³
